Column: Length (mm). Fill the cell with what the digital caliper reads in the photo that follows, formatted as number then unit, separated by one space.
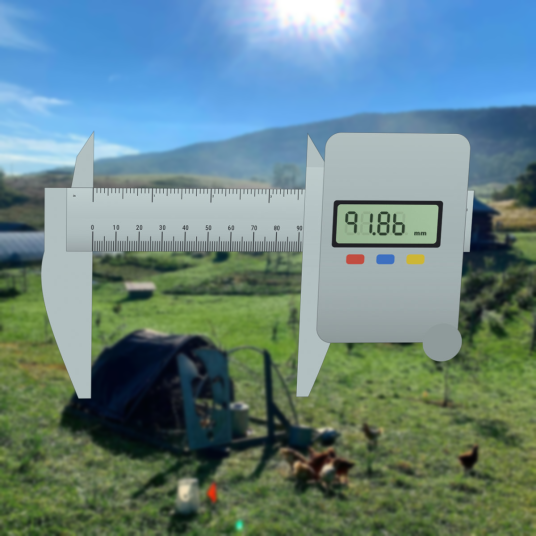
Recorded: 91.86 mm
